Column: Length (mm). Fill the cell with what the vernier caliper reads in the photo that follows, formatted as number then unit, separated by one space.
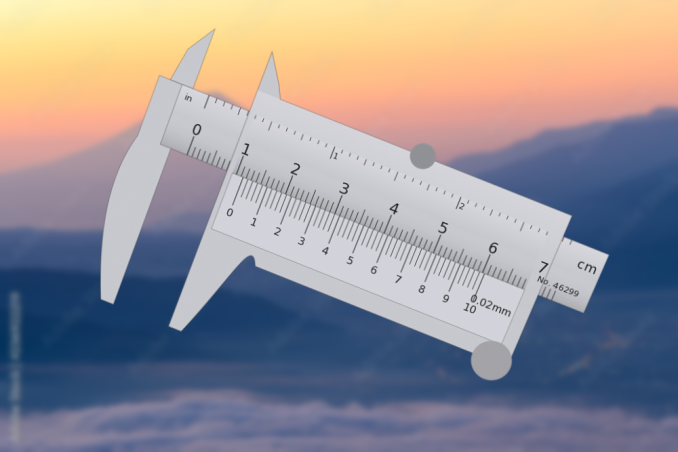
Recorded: 11.4 mm
